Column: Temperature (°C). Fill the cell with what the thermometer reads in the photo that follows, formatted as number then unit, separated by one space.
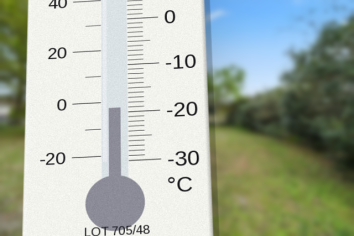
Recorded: -19 °C
